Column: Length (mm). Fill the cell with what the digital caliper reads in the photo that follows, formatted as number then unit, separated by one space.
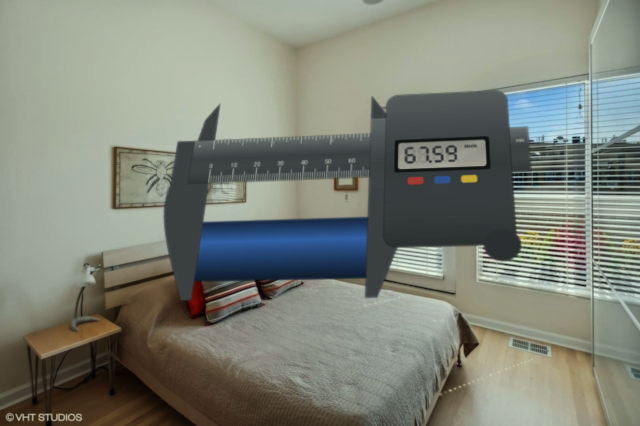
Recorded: 67.59 mm
